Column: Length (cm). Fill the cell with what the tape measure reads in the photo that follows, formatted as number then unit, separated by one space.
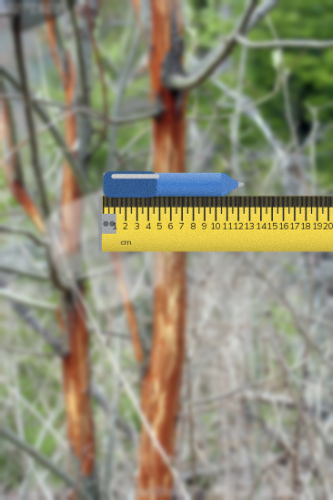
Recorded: 12.5 cm
